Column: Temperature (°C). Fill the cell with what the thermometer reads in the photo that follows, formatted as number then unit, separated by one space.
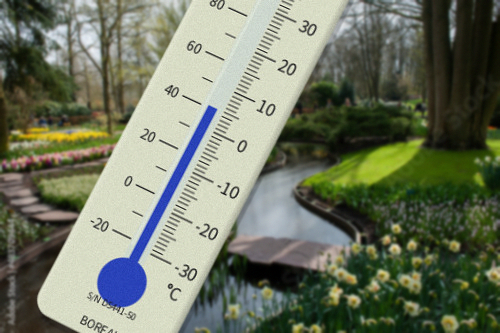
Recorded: 5 °C
